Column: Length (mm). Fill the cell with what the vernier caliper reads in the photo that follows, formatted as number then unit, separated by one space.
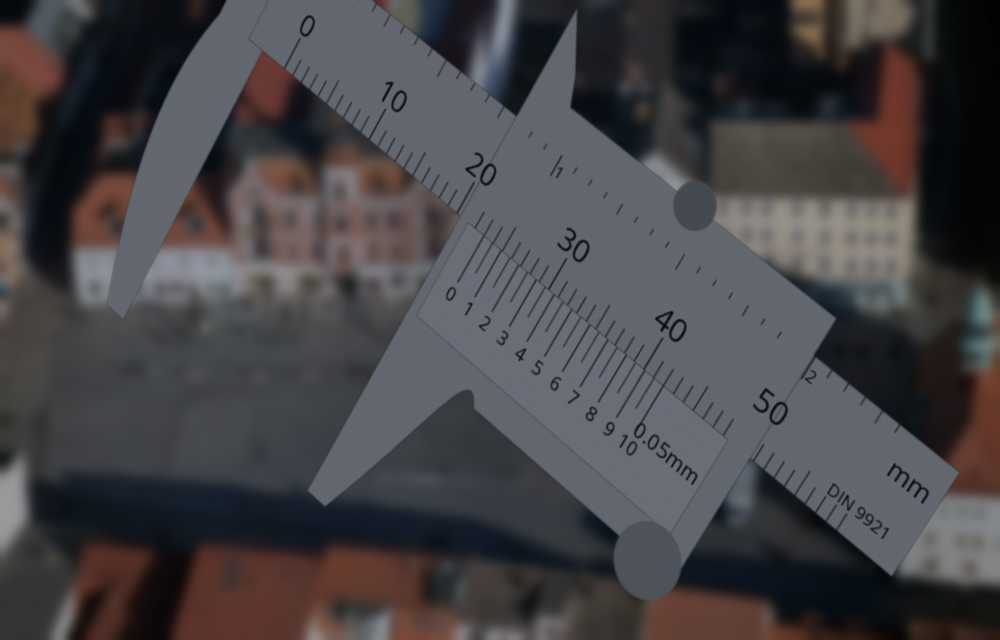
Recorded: 23.0 mm
